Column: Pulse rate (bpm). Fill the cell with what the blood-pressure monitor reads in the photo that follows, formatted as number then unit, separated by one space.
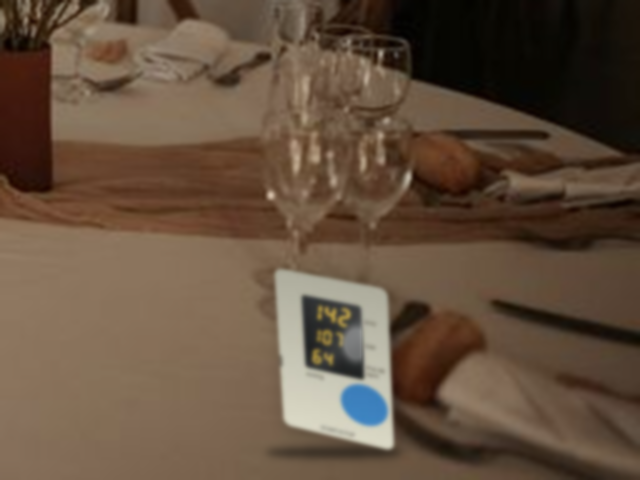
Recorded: 64 bpm
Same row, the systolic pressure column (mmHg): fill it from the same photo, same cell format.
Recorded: 142 mmHg
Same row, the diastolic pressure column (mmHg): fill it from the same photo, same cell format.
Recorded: 107 mmHg
